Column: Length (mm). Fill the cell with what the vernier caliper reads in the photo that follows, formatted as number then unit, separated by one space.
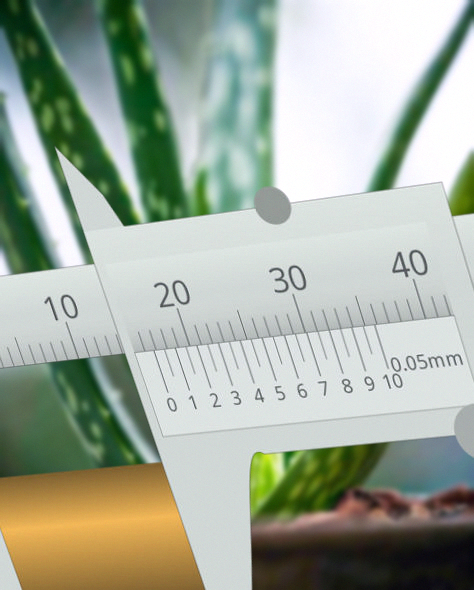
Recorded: 16.8 mm
